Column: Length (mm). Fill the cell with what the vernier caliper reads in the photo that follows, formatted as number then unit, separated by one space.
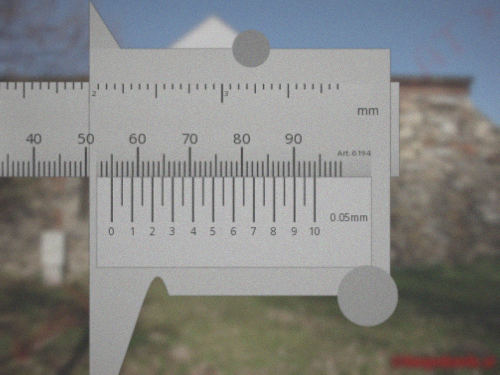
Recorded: 55.0 mm
